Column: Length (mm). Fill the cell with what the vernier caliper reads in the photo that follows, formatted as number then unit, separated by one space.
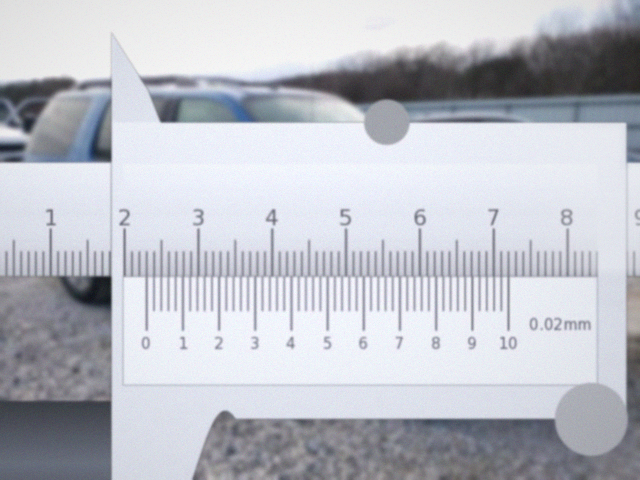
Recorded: 23.0 mm
